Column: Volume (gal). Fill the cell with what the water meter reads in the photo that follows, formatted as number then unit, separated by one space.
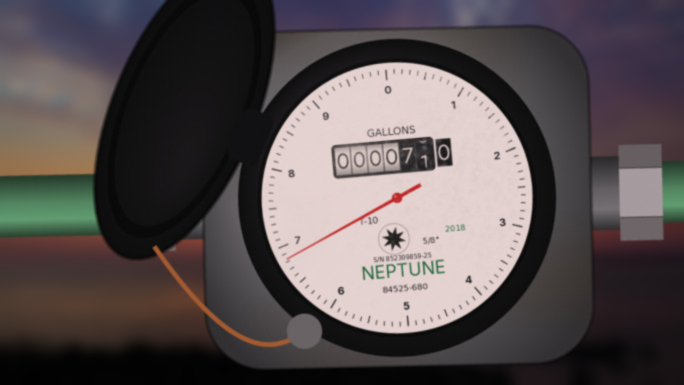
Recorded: 706.8 gal
